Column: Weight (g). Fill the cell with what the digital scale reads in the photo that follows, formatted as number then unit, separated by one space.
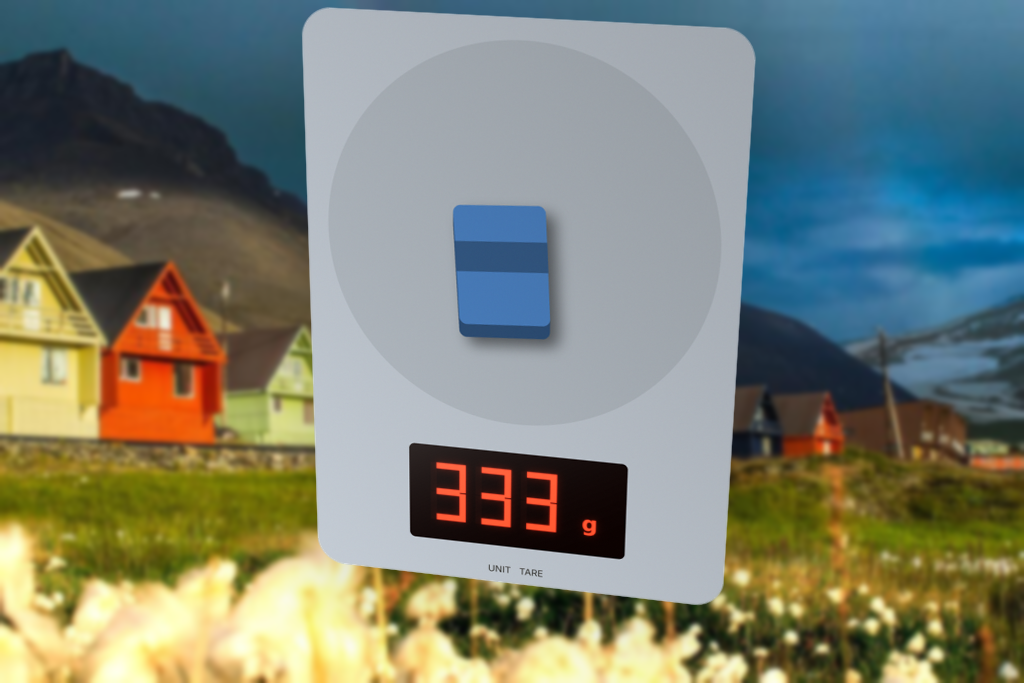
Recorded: 333 g
